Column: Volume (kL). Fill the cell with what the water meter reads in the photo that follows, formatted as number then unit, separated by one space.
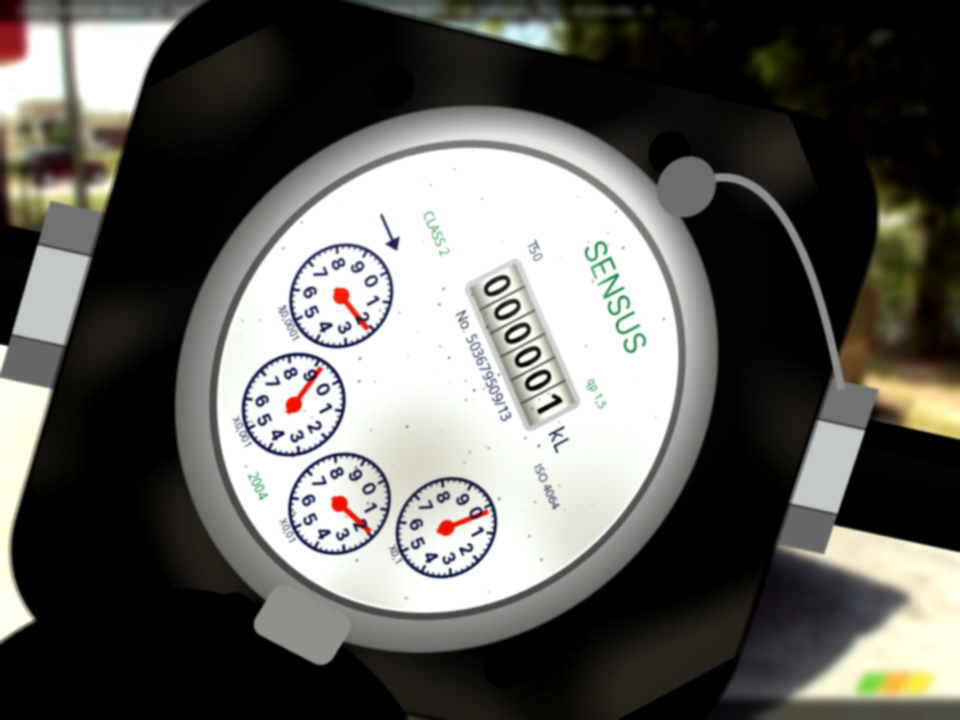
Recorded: 1.0192 kL
